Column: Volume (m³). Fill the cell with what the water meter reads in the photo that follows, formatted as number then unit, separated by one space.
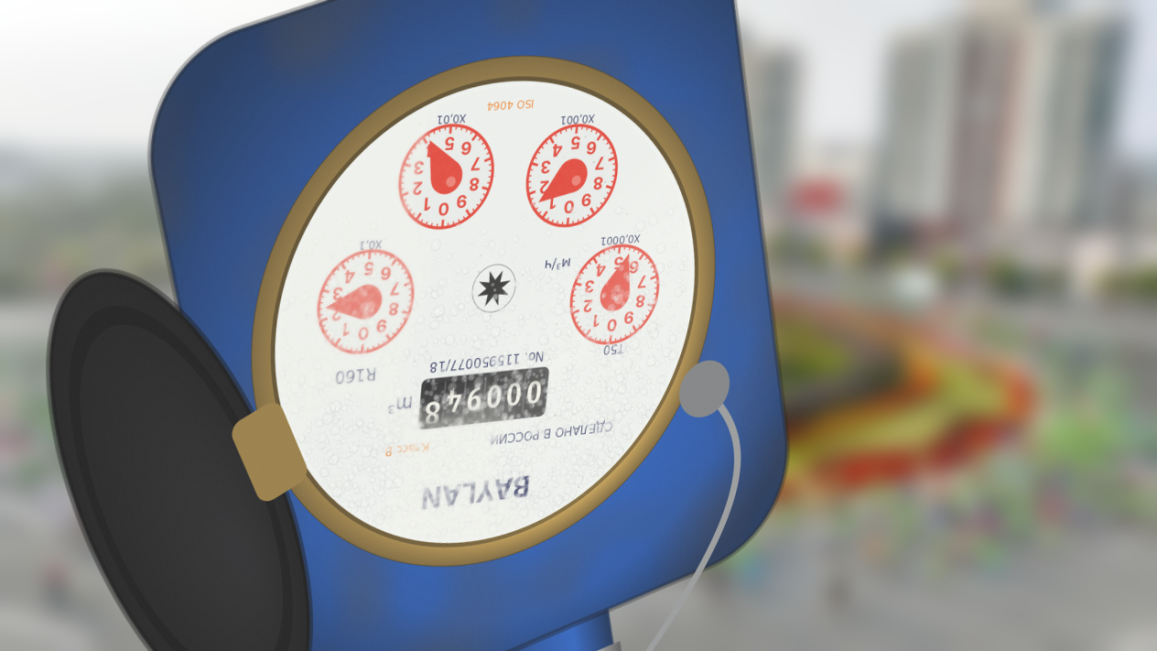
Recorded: 948.2415 m³
